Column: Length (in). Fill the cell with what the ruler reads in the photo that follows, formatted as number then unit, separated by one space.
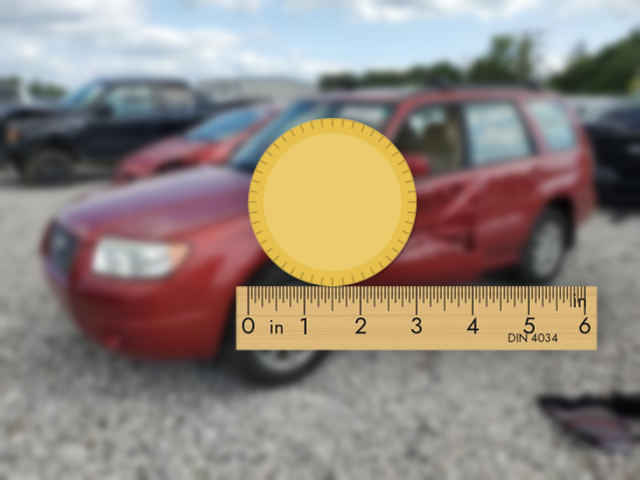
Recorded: 3 in
